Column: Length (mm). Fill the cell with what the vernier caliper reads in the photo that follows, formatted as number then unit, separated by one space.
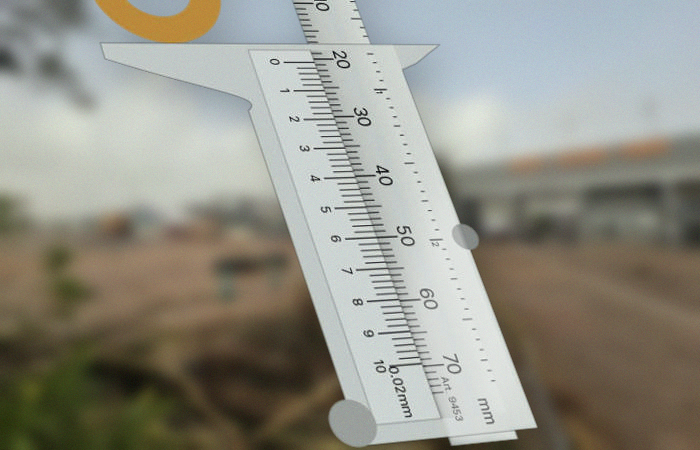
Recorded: 20.6 mm
